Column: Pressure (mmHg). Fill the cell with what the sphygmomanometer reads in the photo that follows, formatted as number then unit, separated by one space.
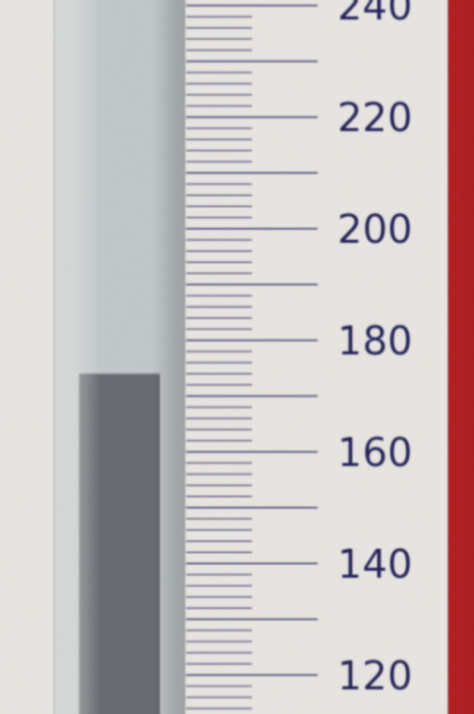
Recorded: 174 mmHg
